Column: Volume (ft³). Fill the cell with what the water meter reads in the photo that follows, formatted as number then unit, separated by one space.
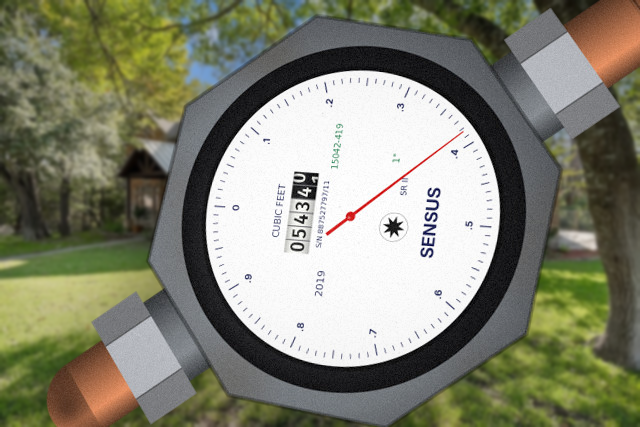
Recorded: 54340.38 ft³
